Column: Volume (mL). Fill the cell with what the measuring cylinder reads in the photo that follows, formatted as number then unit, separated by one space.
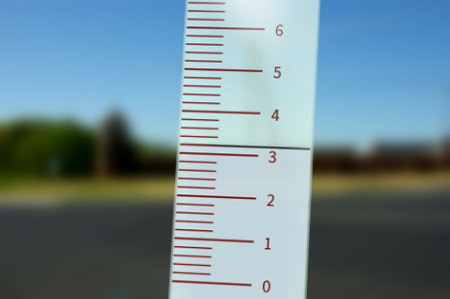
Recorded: 3.2 mL
